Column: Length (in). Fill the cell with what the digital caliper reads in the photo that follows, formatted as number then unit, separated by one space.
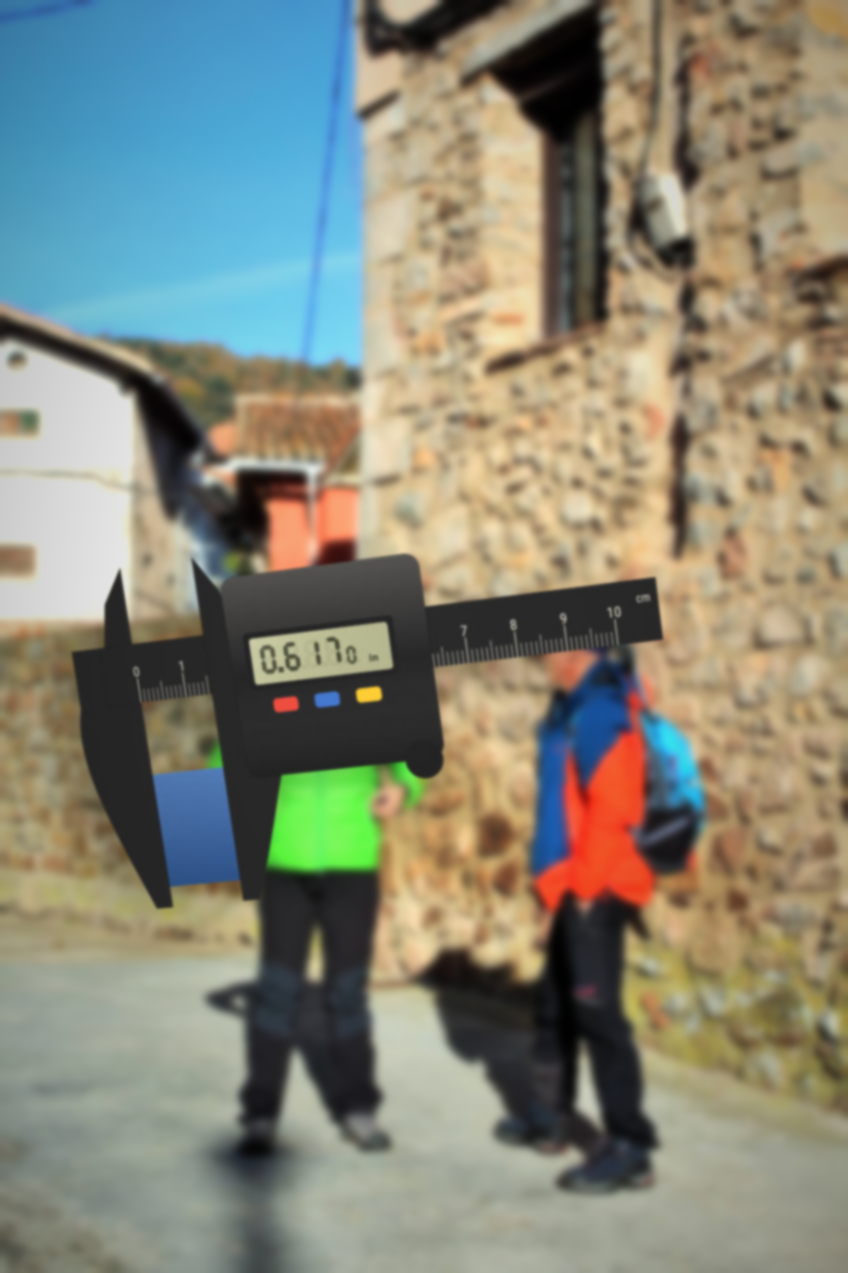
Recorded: 0.6170 in
